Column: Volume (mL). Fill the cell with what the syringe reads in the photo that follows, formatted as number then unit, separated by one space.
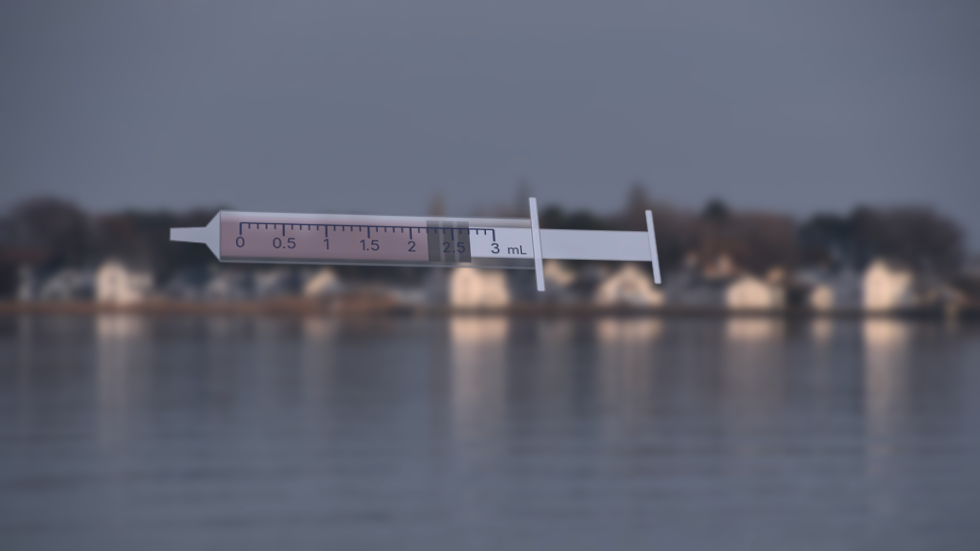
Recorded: 2.2 mL
